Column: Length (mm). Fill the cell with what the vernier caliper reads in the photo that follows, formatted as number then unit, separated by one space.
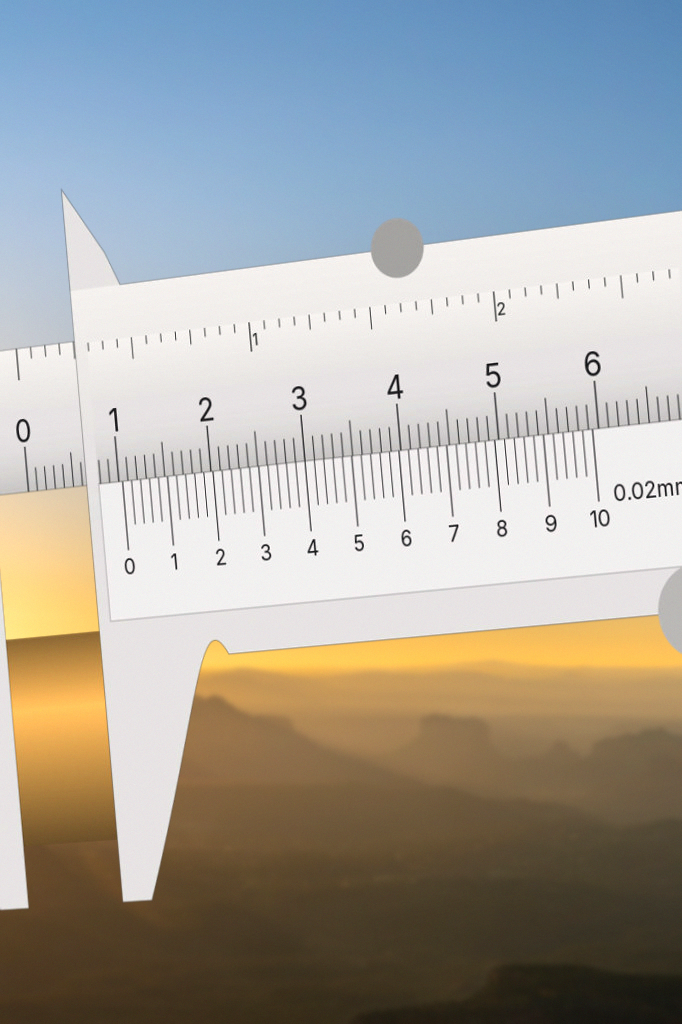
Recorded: 10.4 mm
